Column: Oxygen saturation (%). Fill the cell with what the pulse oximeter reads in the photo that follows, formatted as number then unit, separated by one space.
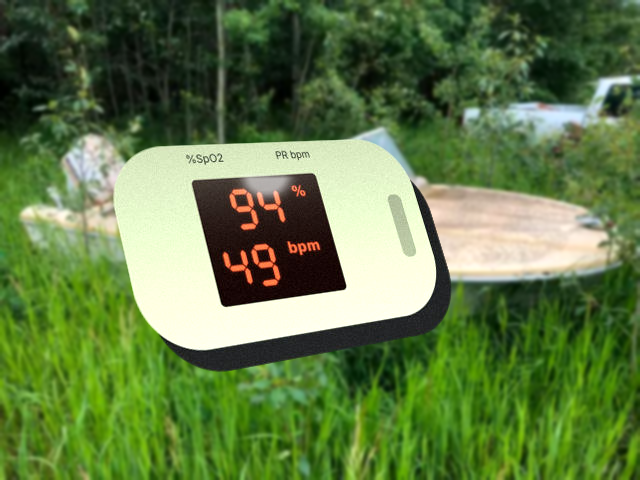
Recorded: 94 %
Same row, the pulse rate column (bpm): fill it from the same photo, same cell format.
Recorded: 49 bpm
